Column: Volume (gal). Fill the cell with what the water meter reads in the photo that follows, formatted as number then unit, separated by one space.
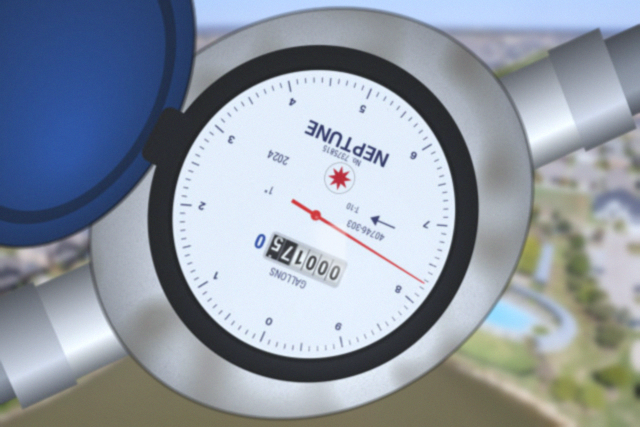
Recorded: 1747.7 gal
